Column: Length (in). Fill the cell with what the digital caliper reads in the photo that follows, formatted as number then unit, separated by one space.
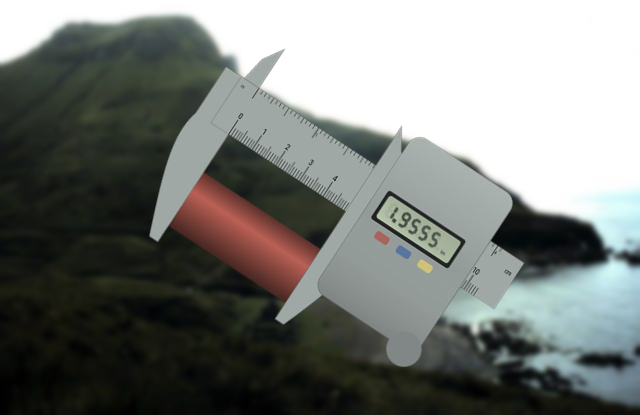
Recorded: 1.9555 in
